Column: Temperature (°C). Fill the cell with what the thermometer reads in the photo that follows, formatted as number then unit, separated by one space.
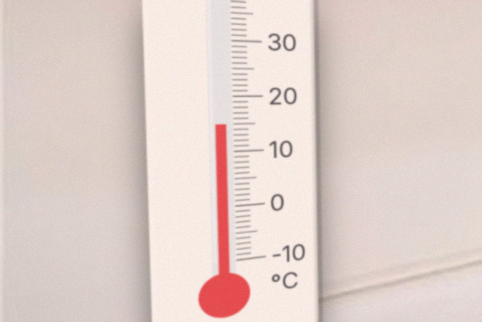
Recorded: 15 °C
